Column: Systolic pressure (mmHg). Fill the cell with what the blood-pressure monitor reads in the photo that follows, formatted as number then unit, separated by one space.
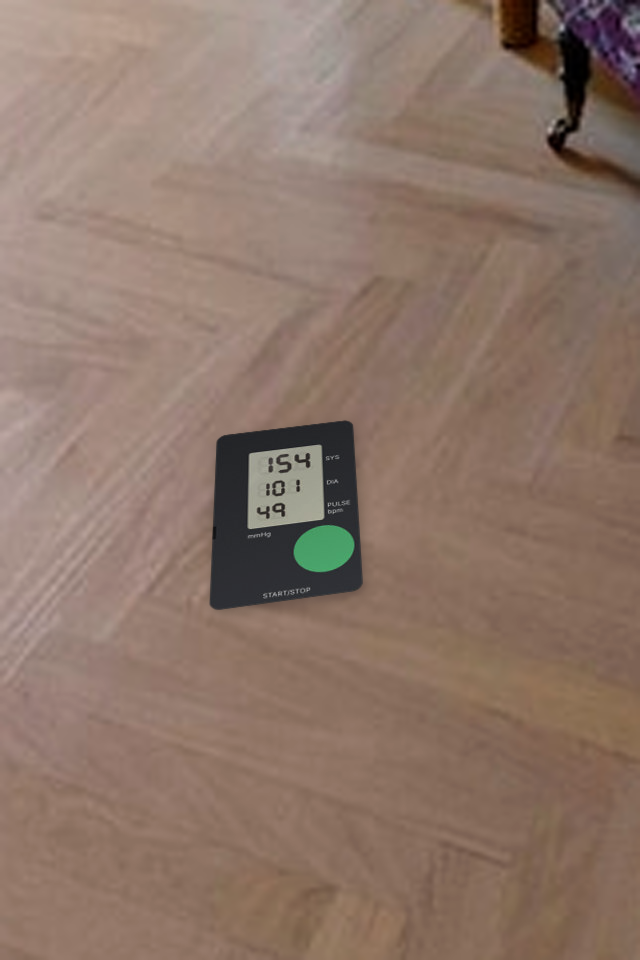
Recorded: 154 mmHg
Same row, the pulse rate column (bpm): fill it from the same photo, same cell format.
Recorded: 49 bpm
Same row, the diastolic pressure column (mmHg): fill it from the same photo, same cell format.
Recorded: 101 mmHg
